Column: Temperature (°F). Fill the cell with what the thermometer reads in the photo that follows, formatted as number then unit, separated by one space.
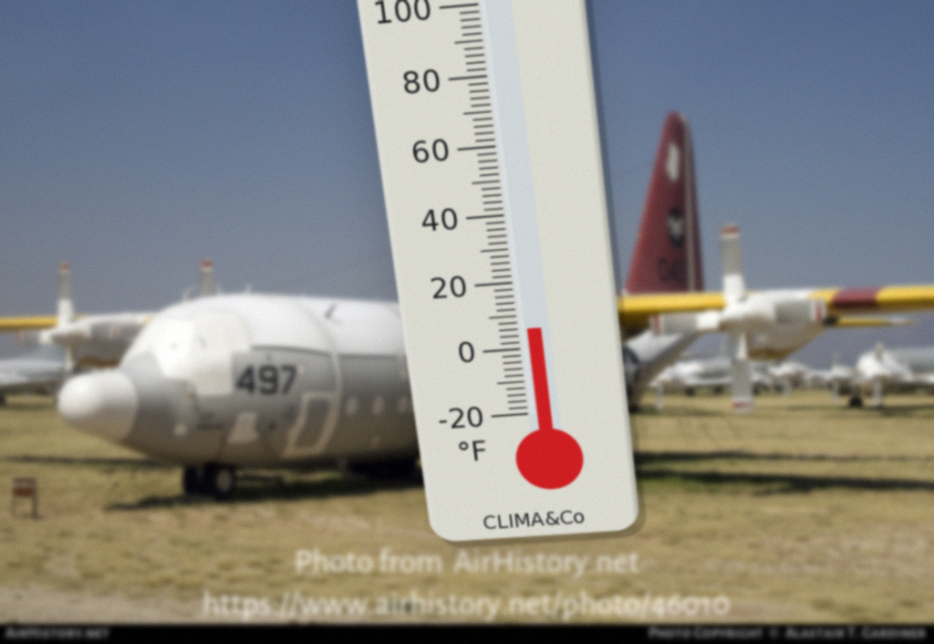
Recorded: 6 °F
